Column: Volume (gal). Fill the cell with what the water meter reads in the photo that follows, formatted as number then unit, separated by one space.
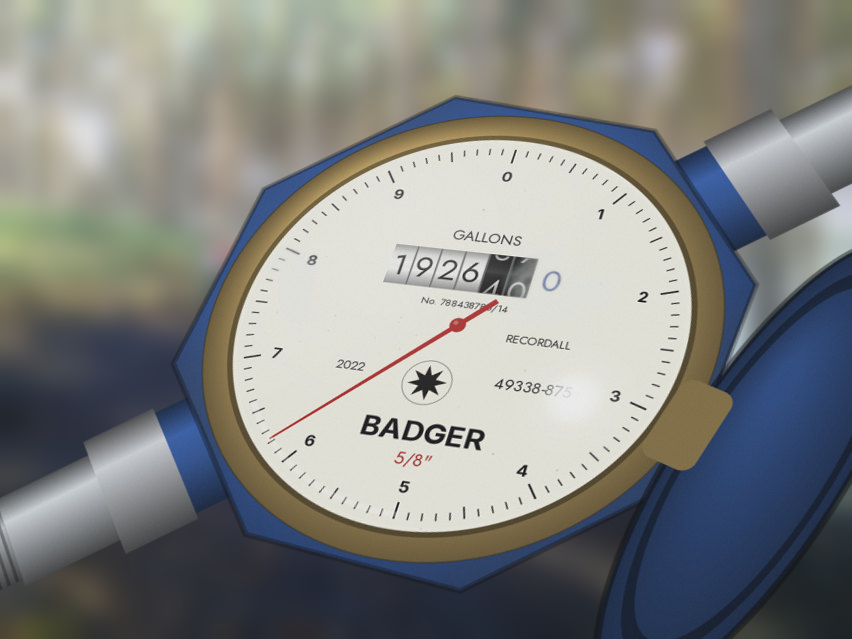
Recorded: 1926396.2 gal
